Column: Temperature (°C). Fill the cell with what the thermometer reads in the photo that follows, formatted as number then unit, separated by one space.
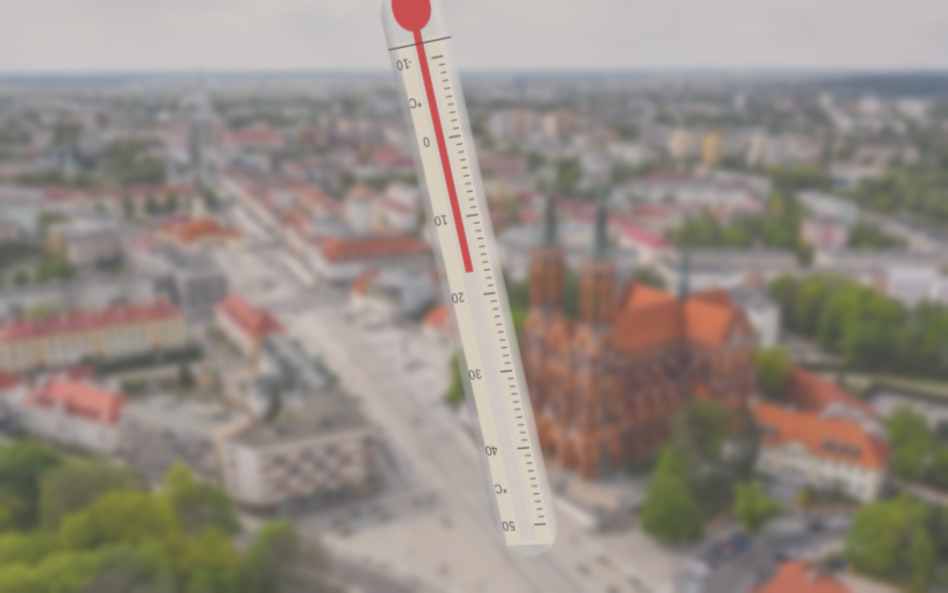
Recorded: 17 °C
